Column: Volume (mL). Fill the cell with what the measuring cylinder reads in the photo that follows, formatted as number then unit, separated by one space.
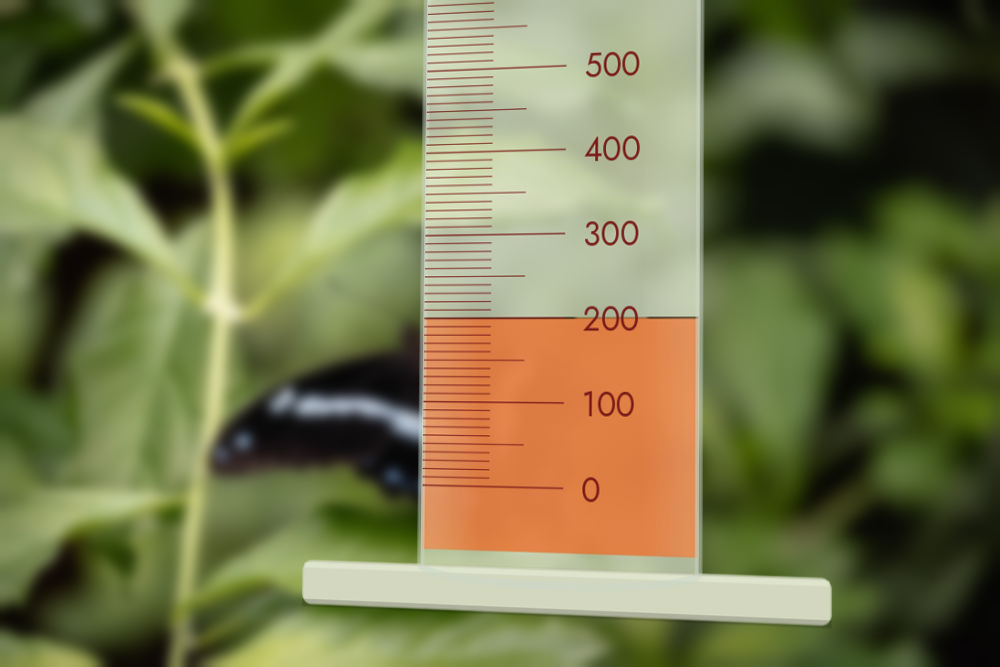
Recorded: 200 mL
